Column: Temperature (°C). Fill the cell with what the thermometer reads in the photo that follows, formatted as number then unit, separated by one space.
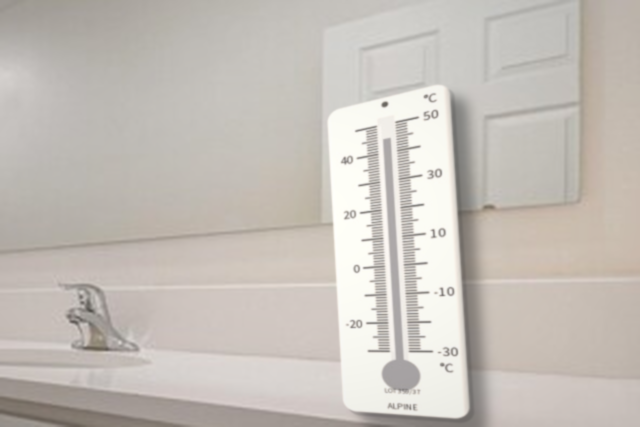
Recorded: 45 °C
